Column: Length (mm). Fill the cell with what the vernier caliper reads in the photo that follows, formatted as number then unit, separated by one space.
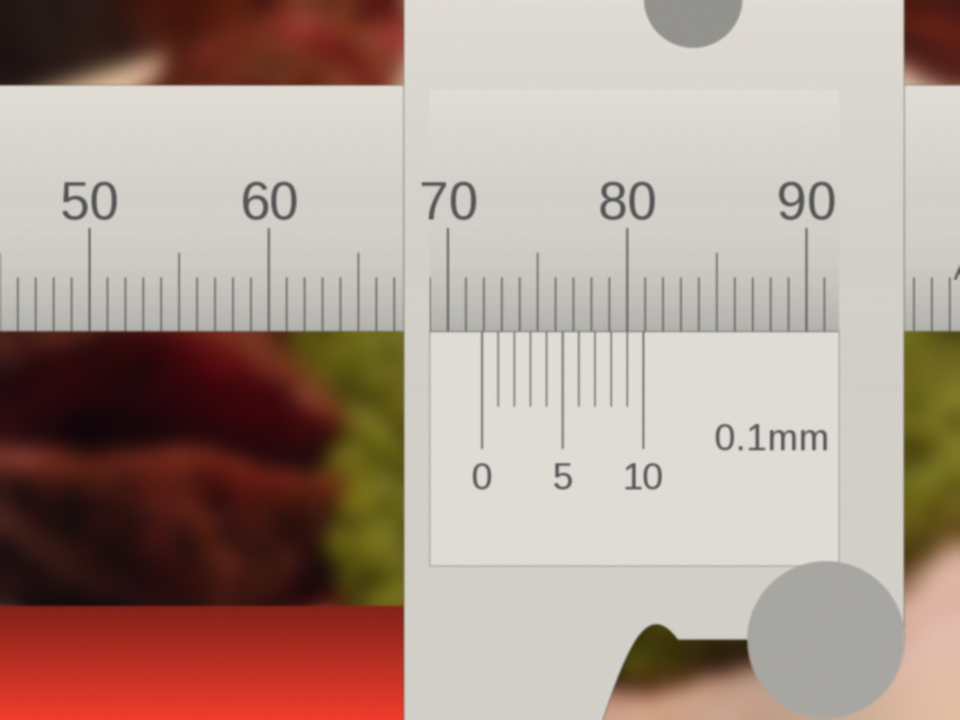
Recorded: 71.9 mm
